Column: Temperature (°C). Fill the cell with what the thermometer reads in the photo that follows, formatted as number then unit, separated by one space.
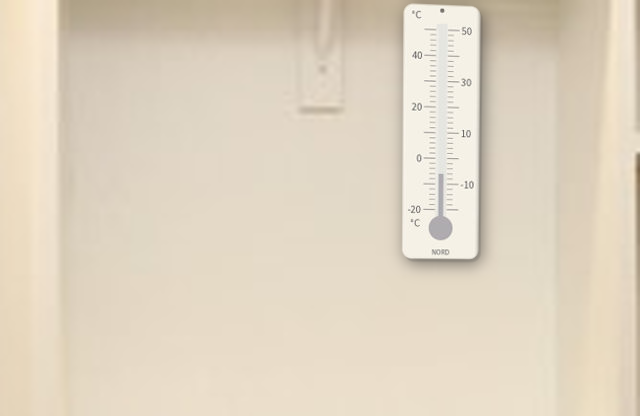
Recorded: -6 °C
